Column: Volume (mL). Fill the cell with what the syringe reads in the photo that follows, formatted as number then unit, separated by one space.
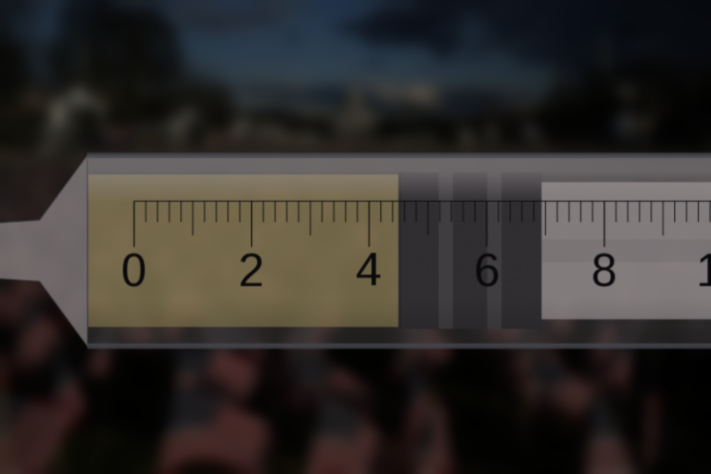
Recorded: 4.5 mL
